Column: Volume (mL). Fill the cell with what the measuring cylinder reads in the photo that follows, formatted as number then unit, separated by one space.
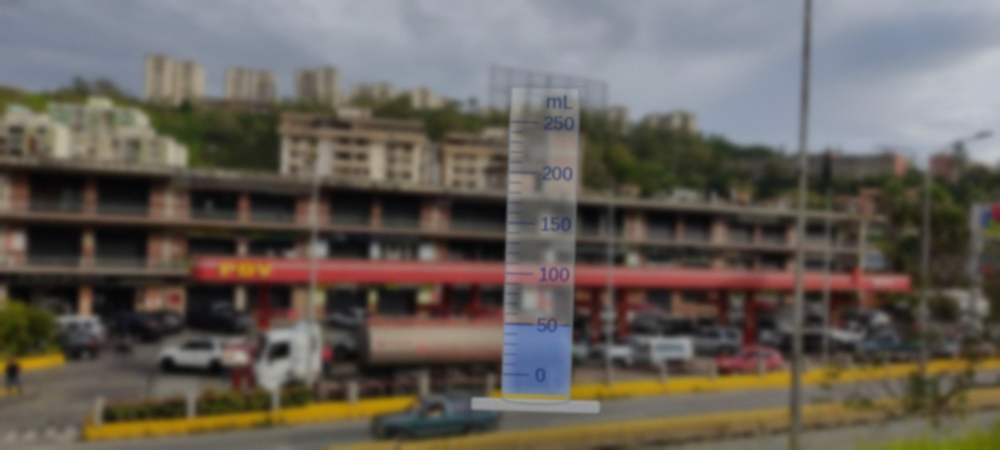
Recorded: 50 mL
